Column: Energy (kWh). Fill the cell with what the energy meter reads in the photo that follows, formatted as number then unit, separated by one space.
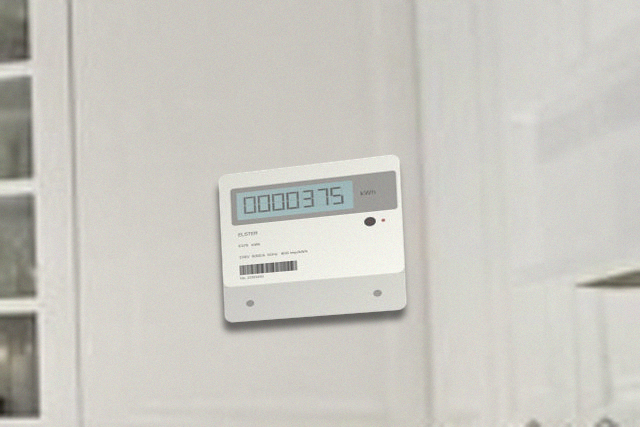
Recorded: 375 kWh
